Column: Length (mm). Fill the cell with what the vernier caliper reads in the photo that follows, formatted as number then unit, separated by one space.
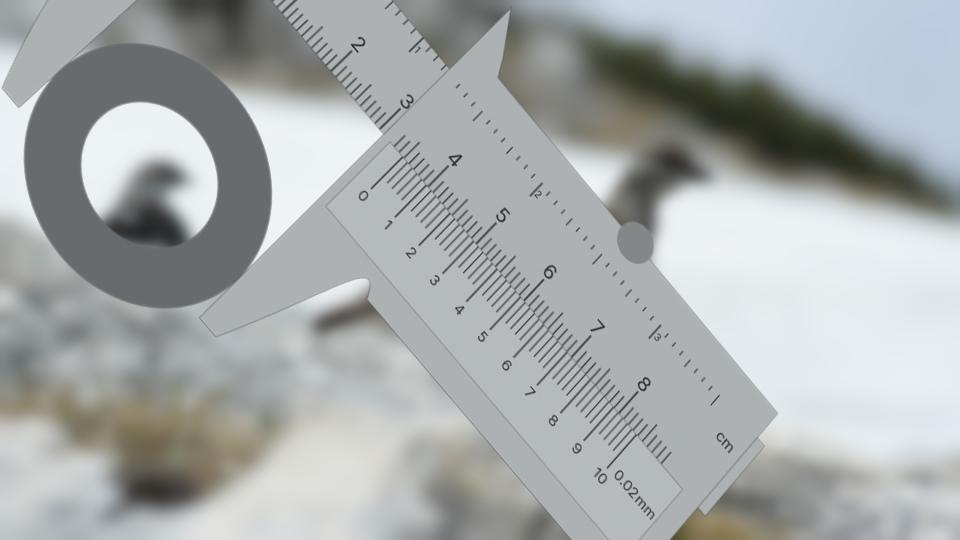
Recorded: 34.8 mm
